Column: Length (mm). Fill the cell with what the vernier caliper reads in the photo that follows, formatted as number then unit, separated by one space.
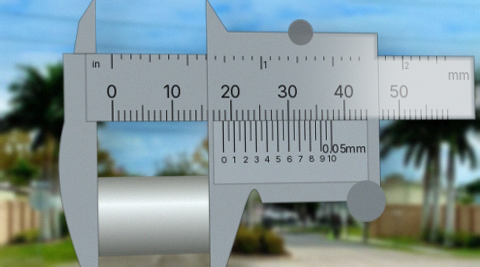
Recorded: 18.6 mm
